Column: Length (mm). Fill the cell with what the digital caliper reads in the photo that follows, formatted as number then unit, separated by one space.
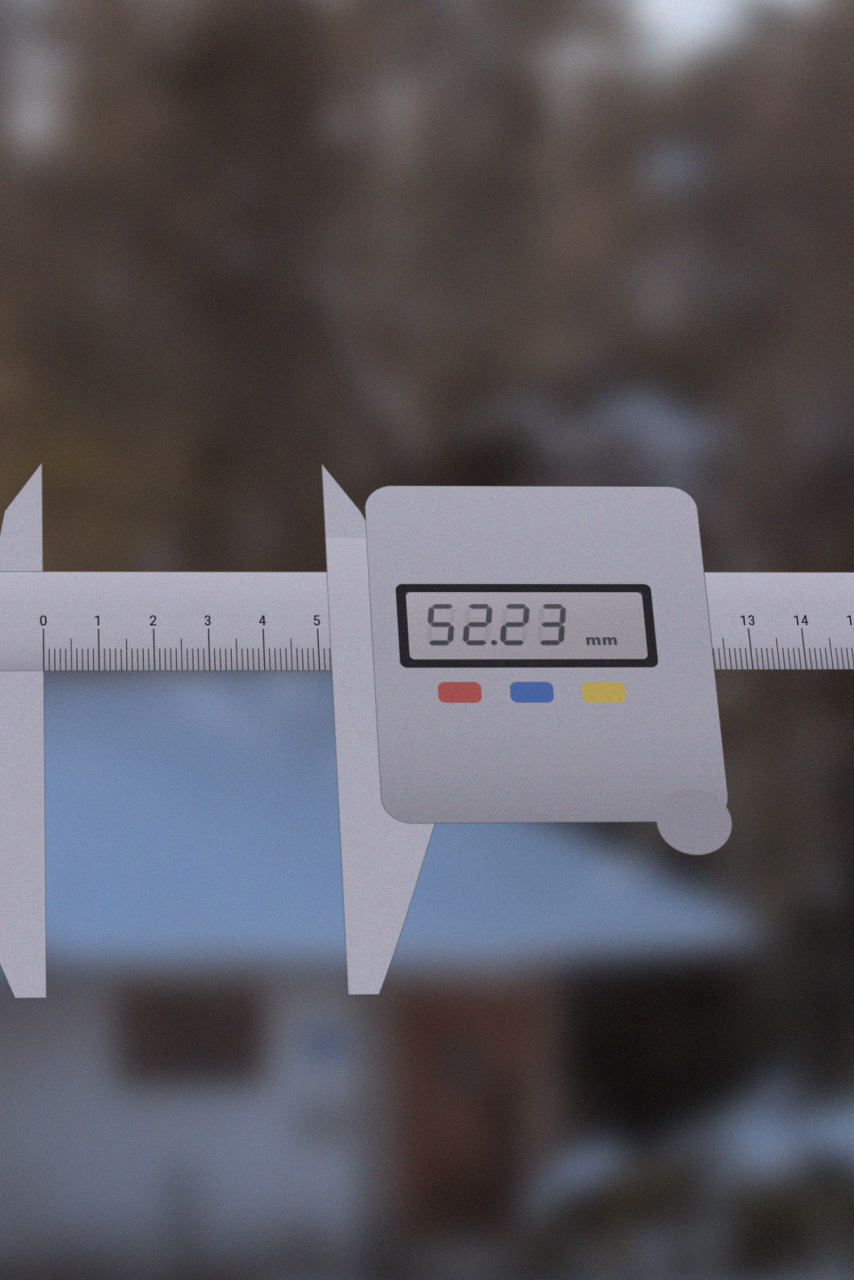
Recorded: 52.23 mm
